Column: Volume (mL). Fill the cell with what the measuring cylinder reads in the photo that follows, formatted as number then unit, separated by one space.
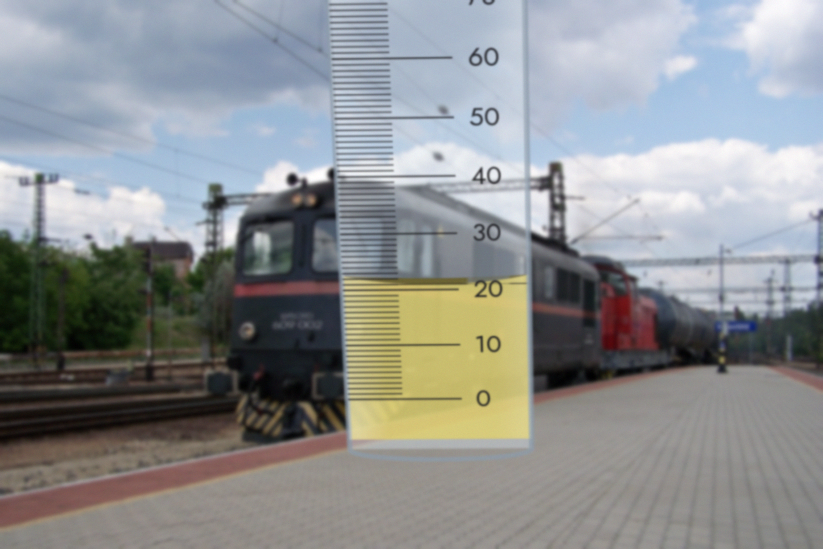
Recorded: 21 mL
